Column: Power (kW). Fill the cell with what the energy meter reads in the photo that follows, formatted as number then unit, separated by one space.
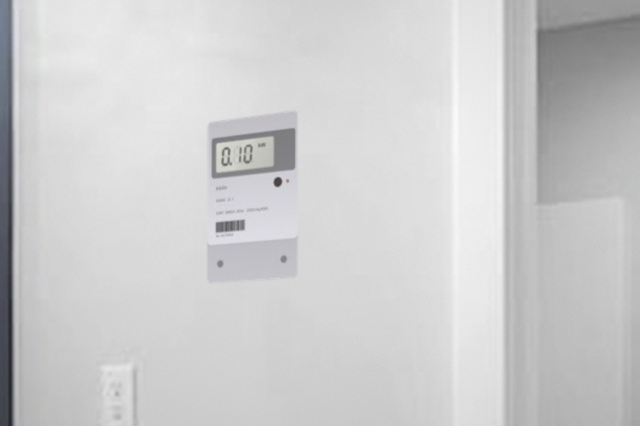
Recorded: 0.10 kW
